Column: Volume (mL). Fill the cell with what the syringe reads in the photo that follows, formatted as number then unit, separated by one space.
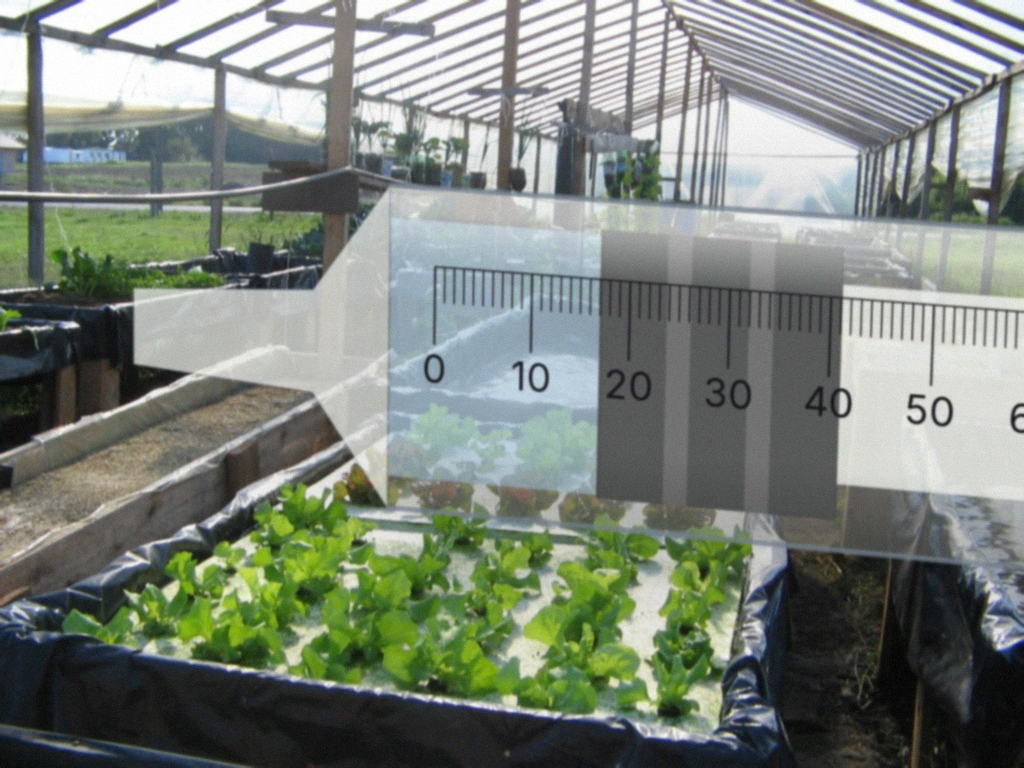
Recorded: 17 mL
